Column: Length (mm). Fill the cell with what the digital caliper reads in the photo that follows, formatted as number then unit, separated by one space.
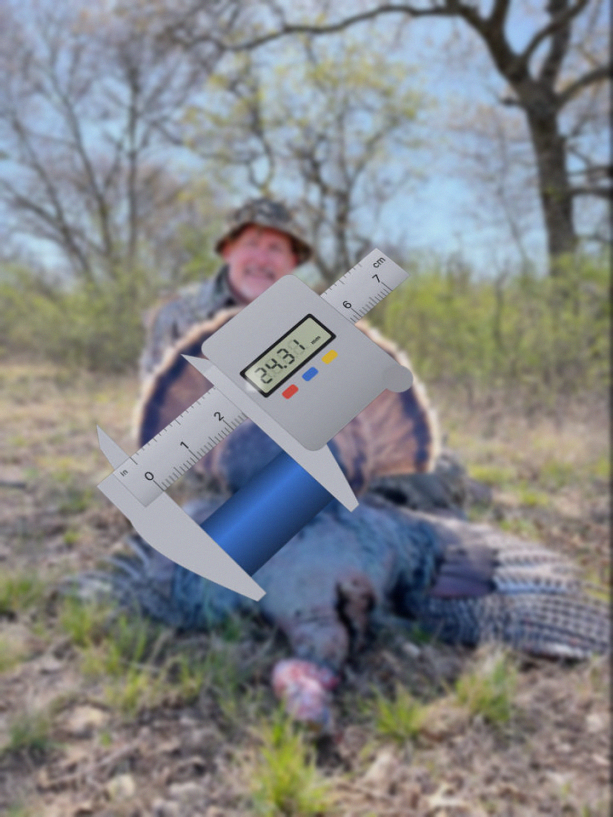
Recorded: 24.31 mm
